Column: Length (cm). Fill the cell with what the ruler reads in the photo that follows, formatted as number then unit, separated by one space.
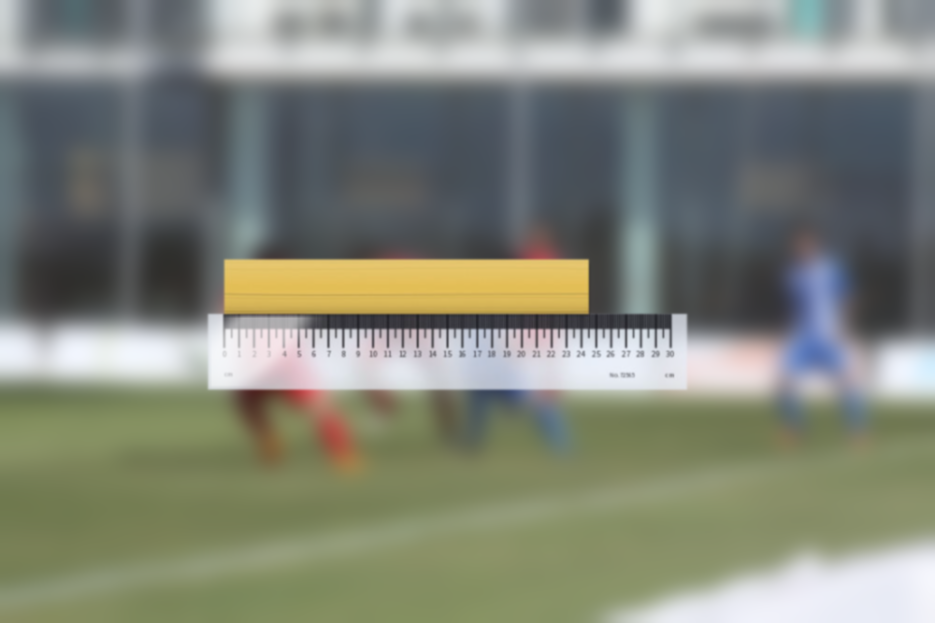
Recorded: 24.5 cm
